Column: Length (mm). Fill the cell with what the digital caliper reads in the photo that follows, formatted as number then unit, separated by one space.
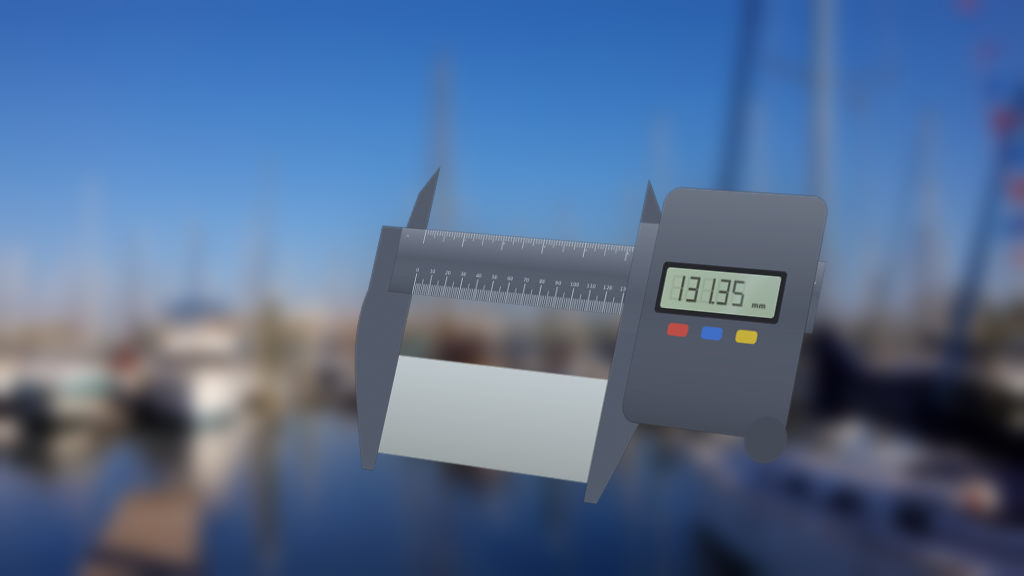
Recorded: 131.35 mm
